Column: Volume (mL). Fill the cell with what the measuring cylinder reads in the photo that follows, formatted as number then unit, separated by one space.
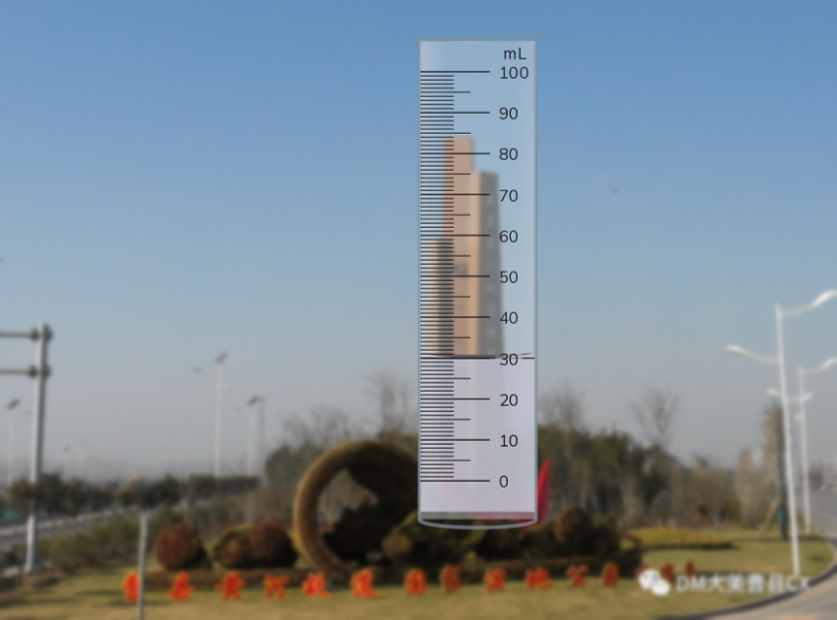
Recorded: 30 mL
